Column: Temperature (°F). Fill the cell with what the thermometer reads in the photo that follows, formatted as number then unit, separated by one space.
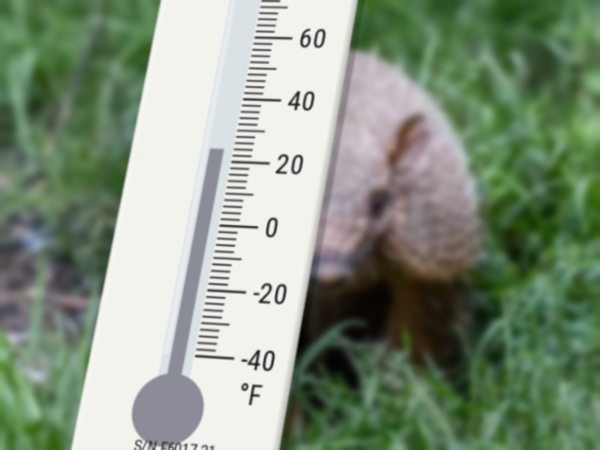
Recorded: 24 °F
